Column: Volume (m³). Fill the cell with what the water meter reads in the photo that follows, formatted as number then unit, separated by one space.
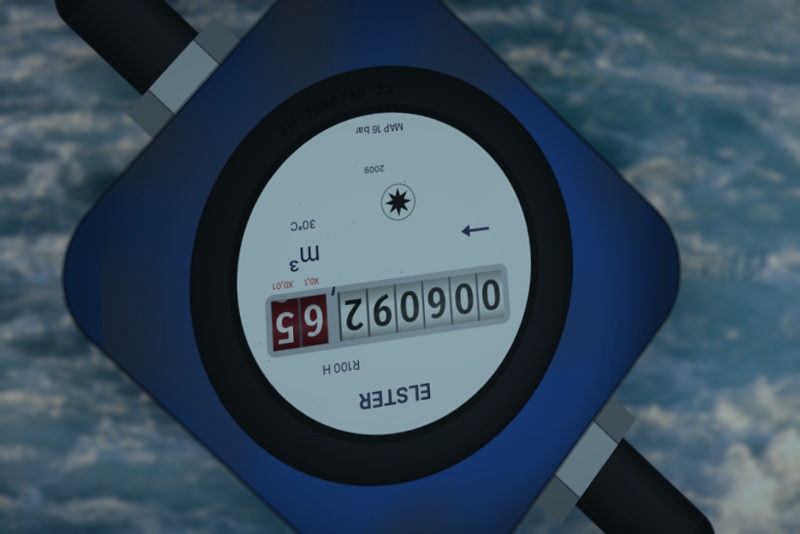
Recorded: 6092.65 m³
